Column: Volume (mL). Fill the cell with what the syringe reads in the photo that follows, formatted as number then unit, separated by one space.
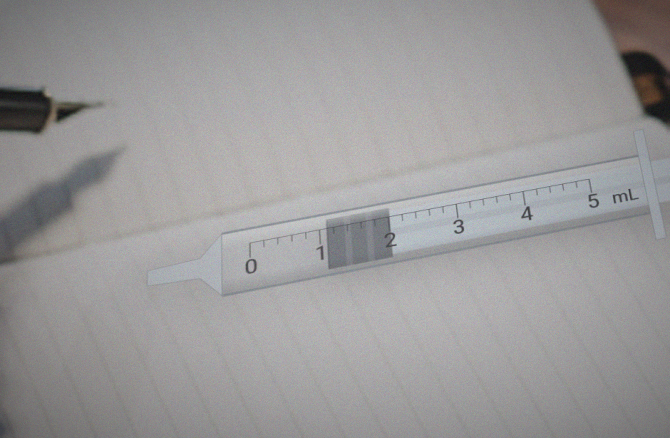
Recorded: 1.1 mL
